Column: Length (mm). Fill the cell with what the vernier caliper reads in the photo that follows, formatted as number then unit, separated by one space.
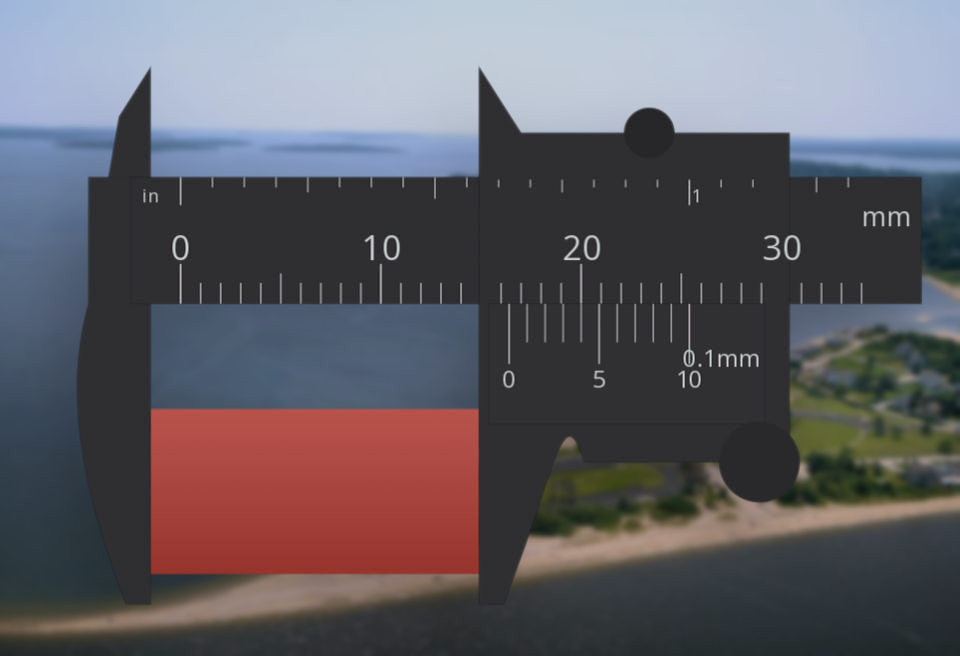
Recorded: 16.4 mm
